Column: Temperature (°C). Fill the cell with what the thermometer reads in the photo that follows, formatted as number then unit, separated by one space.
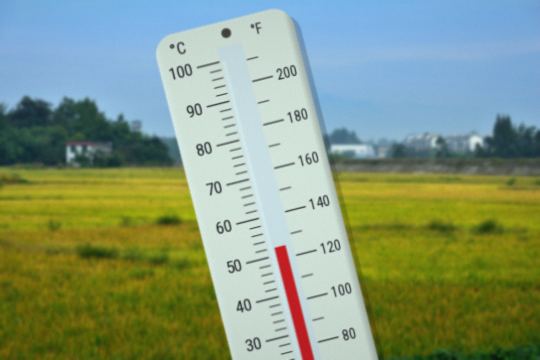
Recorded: 52 °C
